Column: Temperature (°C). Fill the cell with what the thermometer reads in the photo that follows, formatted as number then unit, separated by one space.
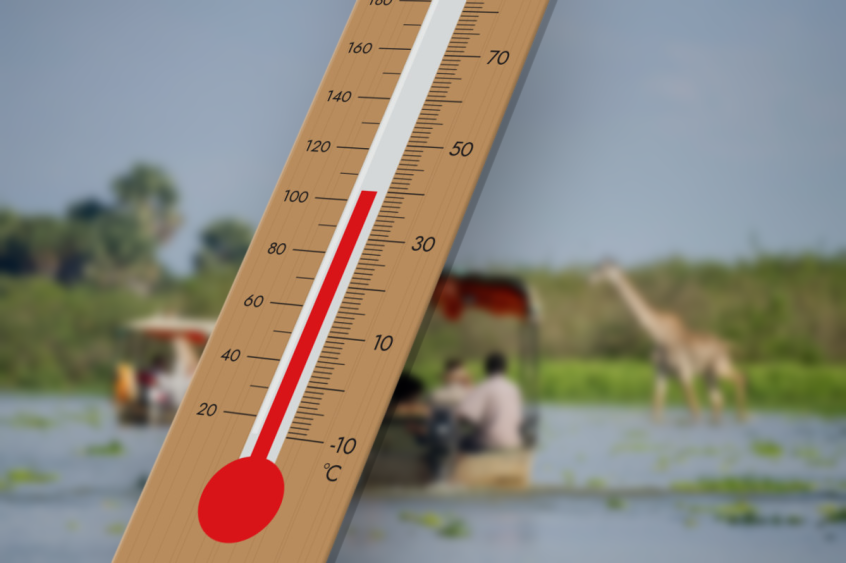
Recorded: 40 °C
